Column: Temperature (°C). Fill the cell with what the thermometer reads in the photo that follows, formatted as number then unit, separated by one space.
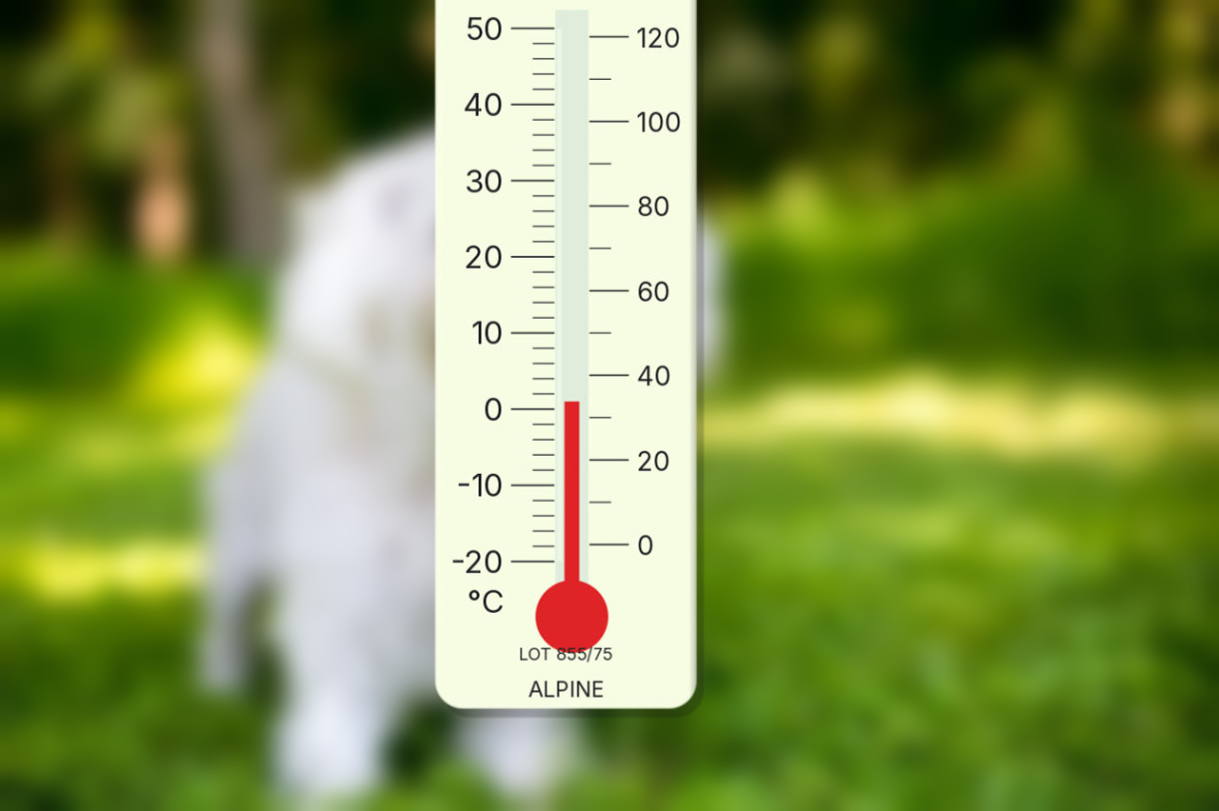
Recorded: 1 °C
